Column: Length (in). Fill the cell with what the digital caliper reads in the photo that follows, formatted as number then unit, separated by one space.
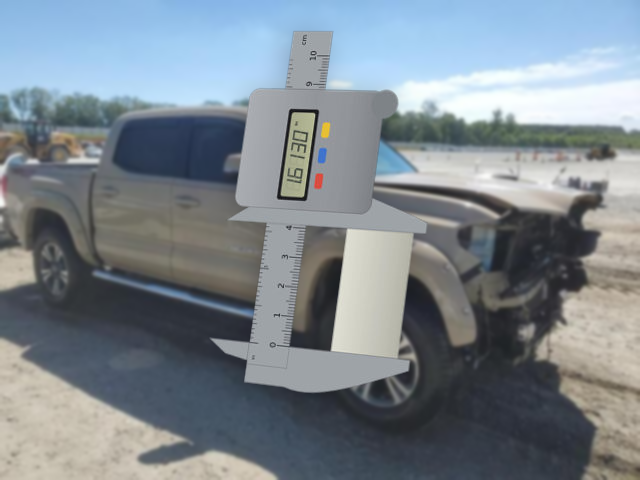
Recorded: 1.6130 in
